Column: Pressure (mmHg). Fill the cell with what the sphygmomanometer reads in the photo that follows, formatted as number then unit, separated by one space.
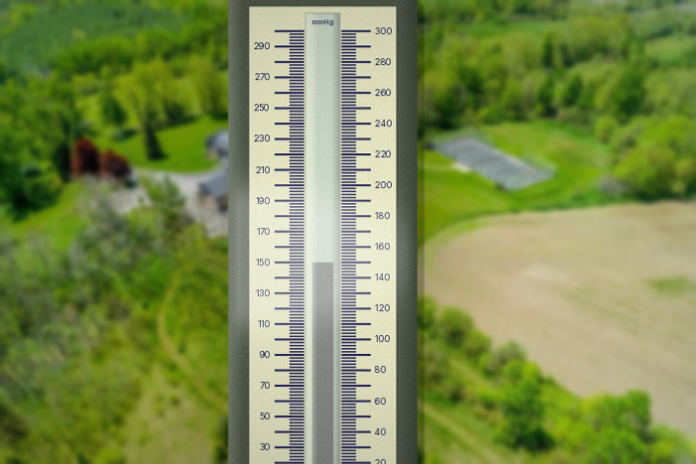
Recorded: 150 mmHg
